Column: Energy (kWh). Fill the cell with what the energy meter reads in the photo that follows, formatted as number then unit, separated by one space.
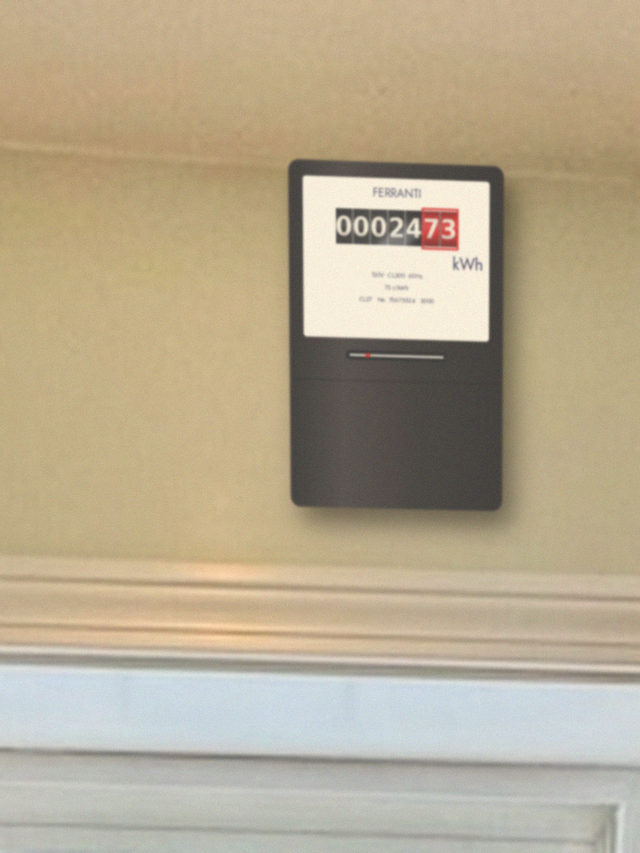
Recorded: 24.73 kWh
